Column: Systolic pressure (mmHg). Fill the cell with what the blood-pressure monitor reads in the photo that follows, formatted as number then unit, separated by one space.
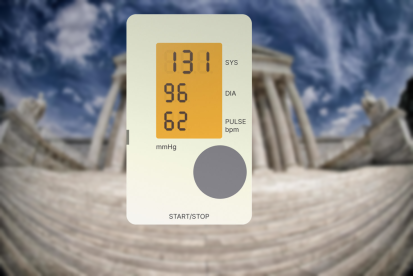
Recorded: 131 mmHg
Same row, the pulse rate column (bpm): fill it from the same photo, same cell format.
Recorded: 62 bpm
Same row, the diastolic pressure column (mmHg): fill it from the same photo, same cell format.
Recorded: 96 mmHg
